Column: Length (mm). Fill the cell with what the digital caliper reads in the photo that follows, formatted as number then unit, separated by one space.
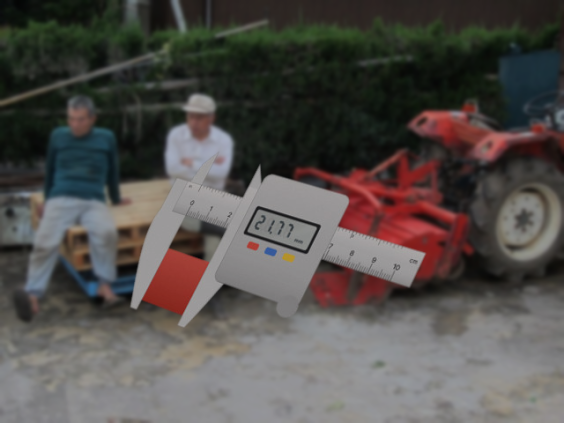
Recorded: 21.77 mm
